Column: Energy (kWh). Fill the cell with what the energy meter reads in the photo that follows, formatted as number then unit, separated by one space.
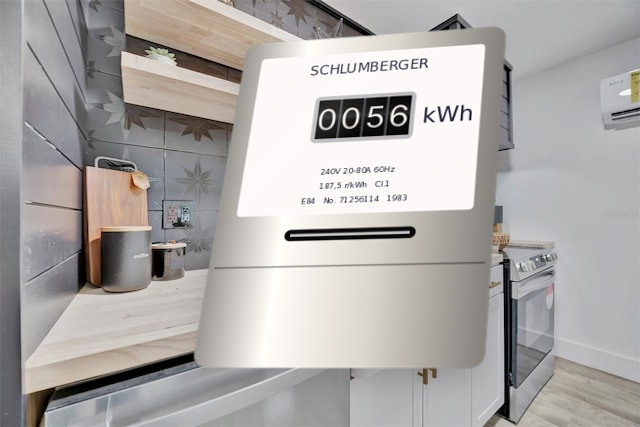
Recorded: 56 kWh
